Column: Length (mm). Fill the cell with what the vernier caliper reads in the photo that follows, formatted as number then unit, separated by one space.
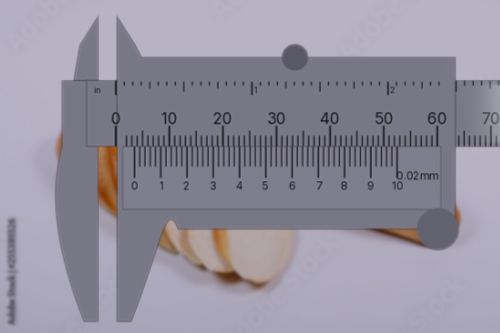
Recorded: 3.5 mm
